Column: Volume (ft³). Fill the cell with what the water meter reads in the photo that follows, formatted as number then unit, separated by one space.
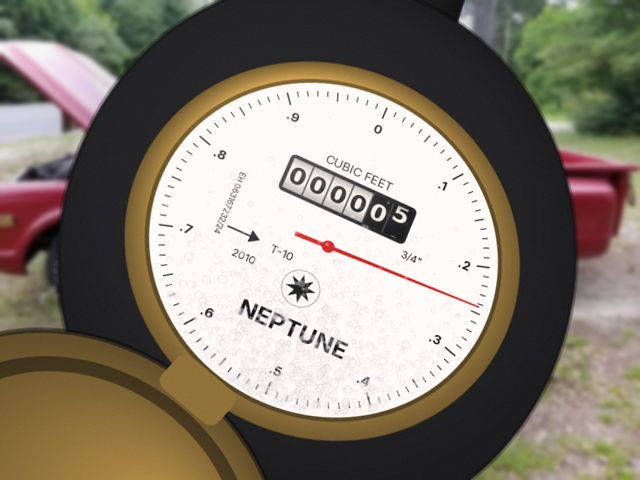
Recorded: 5.24 ft³
